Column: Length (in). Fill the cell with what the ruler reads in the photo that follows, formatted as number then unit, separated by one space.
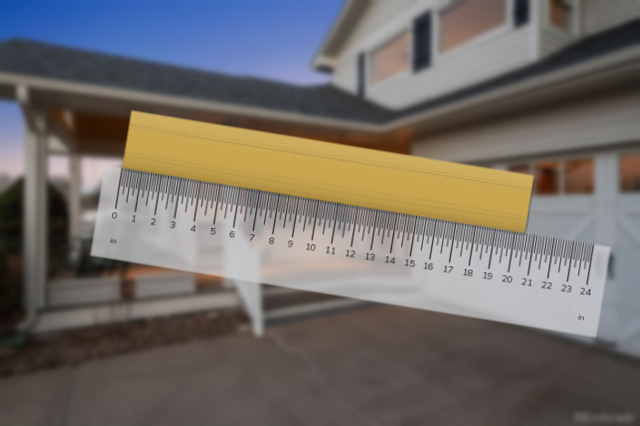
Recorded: 20.5 in
